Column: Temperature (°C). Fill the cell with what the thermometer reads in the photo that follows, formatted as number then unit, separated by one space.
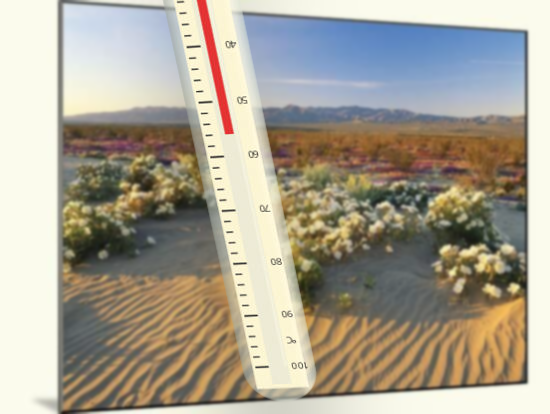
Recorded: 56 °C
